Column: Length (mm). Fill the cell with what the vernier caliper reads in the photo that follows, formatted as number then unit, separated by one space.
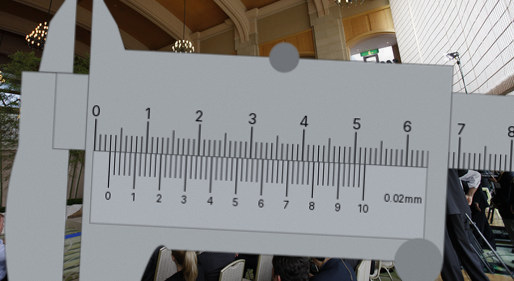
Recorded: 3.0 mm
